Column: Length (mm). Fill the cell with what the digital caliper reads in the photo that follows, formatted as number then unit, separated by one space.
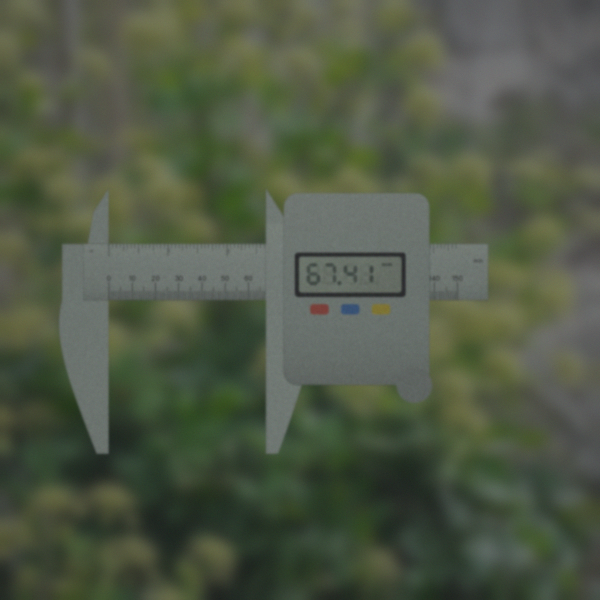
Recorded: 67.41 mm
